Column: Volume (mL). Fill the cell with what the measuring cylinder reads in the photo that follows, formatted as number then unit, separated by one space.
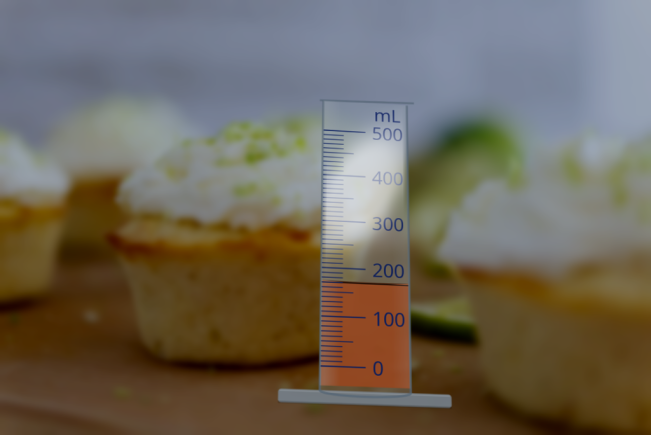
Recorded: 170 mL
